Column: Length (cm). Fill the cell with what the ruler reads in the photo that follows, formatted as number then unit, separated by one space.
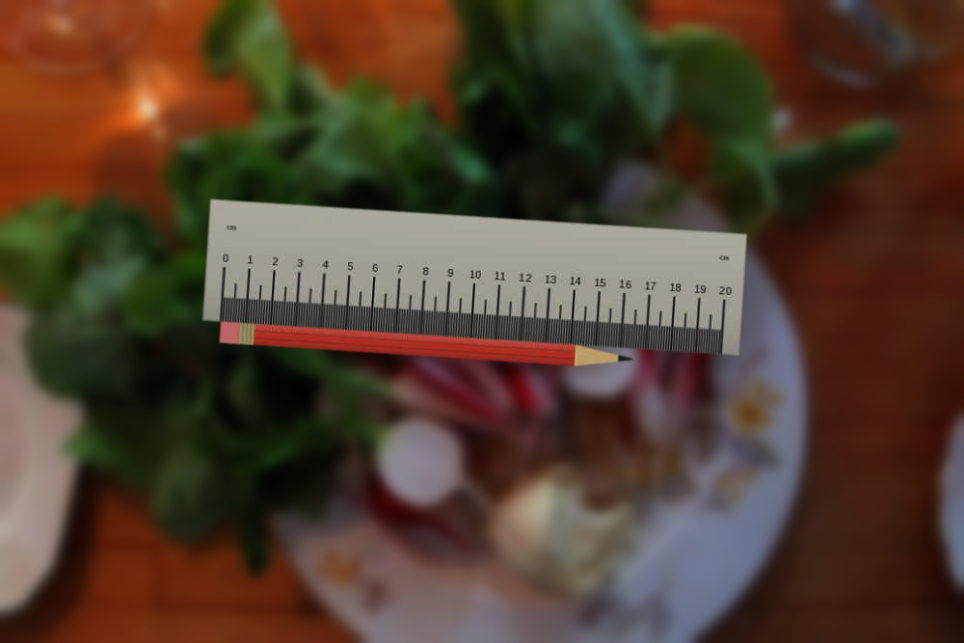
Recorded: 16.5 cm
